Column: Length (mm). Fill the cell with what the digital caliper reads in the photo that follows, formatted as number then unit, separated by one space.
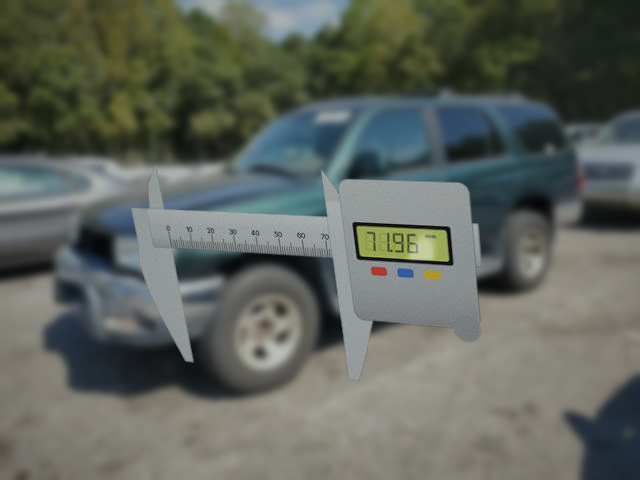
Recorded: 71.96 mm
